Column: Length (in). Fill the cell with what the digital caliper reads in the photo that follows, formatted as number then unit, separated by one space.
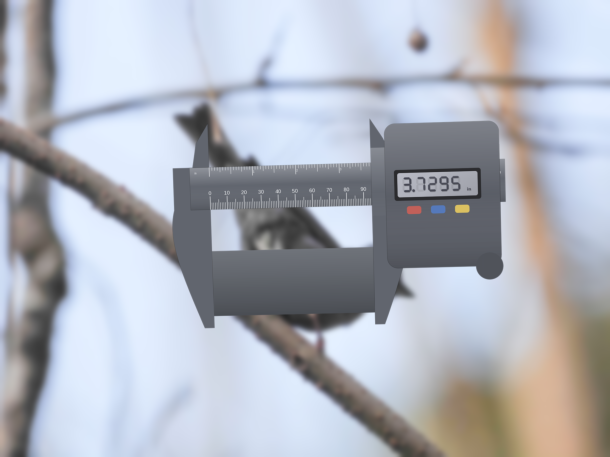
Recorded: 3.7295 in
